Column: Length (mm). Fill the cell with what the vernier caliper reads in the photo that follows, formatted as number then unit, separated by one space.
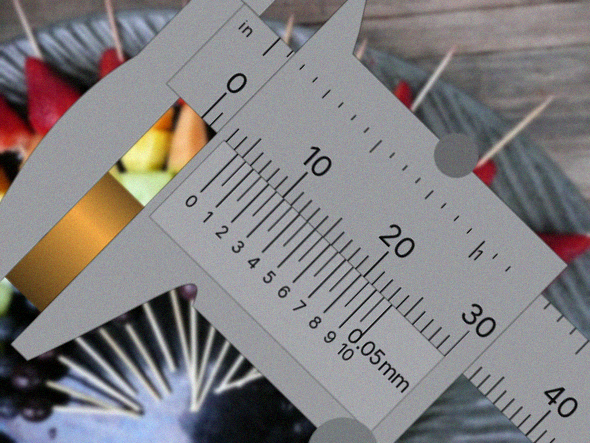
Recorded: 4.5 mm
